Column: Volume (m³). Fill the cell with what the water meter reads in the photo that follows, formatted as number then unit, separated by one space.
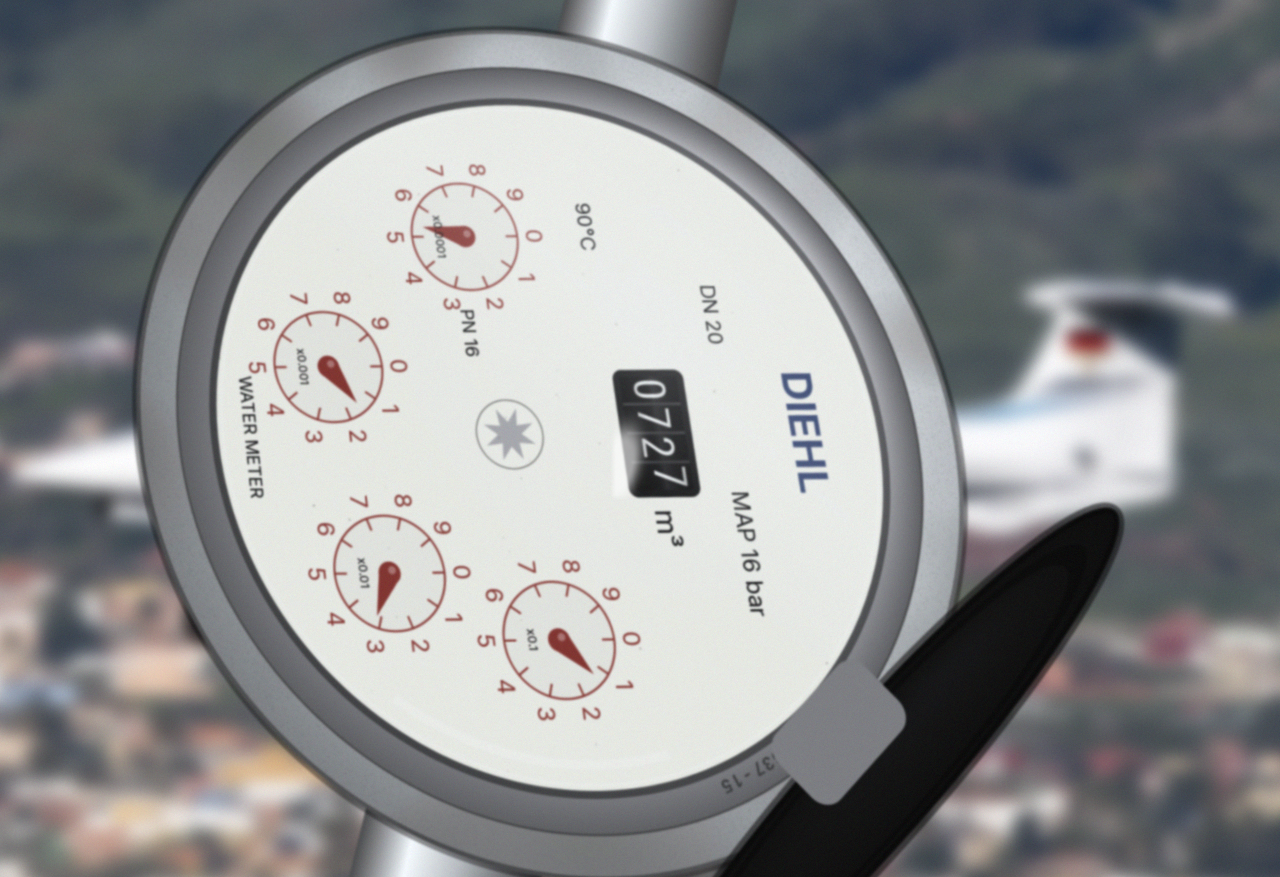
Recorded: 727.1315 m³
